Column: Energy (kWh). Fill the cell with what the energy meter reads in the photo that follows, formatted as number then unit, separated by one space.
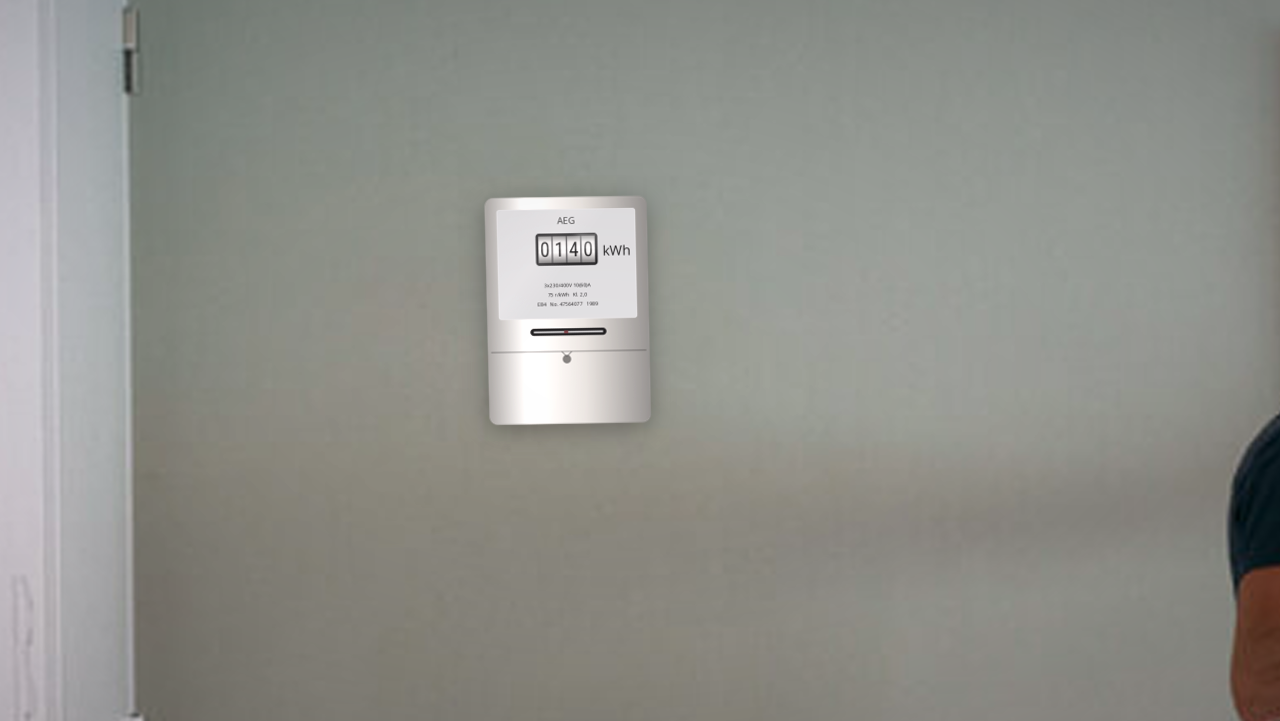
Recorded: 140 kWh
